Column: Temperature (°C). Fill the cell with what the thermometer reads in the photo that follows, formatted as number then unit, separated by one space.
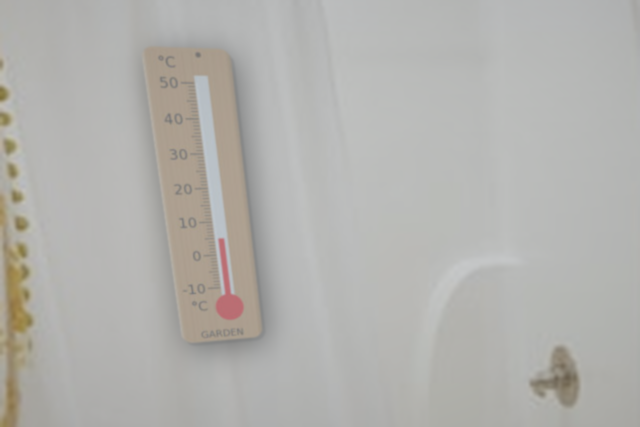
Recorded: 5 °C
